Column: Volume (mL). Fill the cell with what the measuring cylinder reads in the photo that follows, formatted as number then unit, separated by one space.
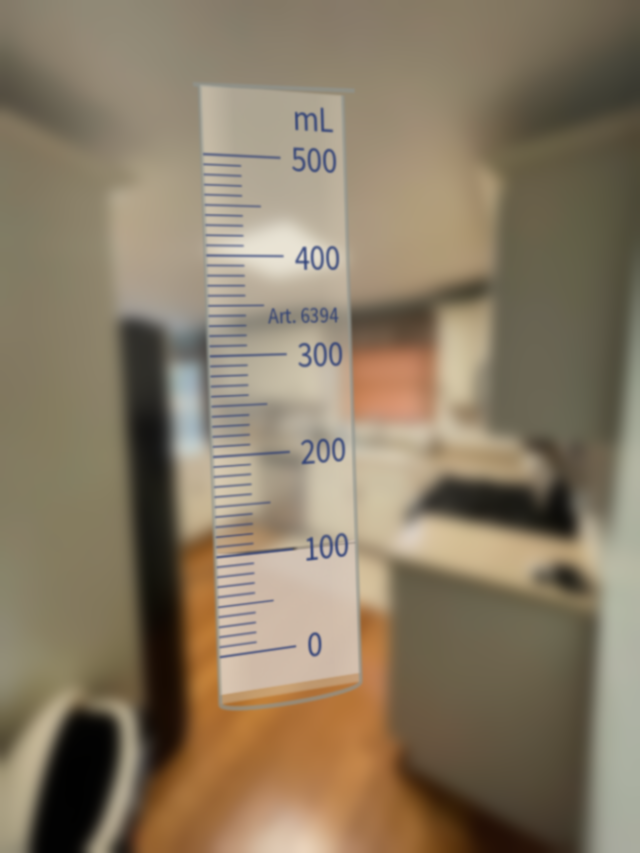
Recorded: 100 mL
